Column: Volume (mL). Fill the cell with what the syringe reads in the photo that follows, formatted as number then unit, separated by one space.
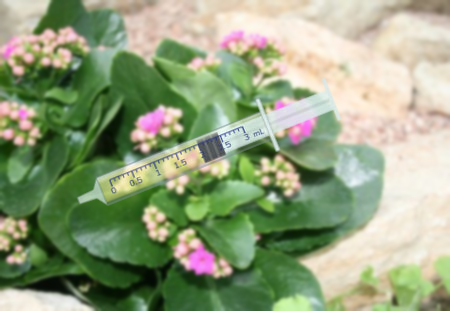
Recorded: 2 mL
